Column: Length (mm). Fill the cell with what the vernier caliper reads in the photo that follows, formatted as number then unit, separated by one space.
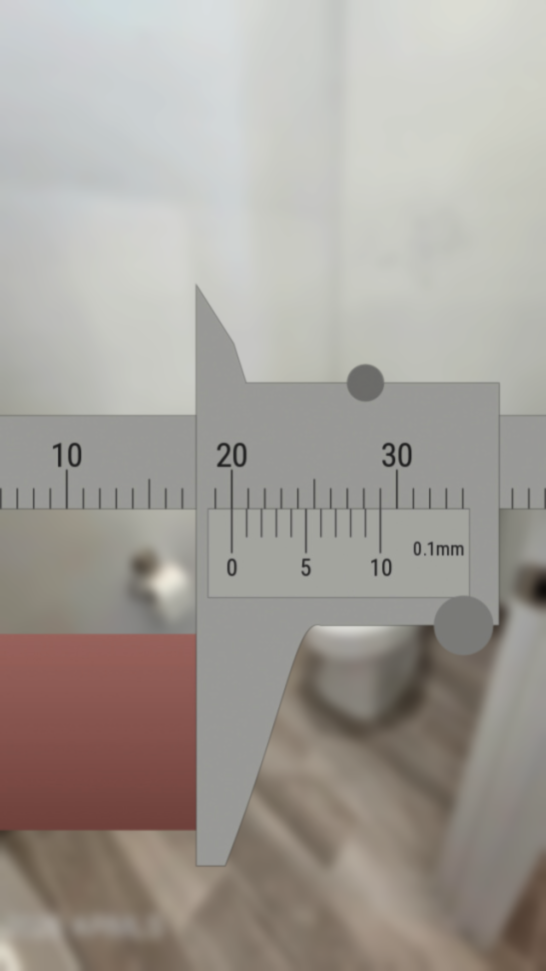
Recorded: 20.0 mm
